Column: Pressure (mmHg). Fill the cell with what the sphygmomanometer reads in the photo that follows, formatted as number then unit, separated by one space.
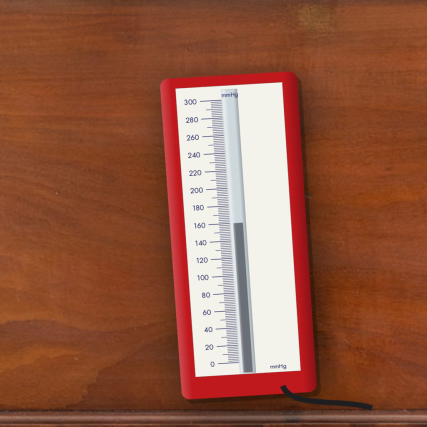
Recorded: 160 mmHg
